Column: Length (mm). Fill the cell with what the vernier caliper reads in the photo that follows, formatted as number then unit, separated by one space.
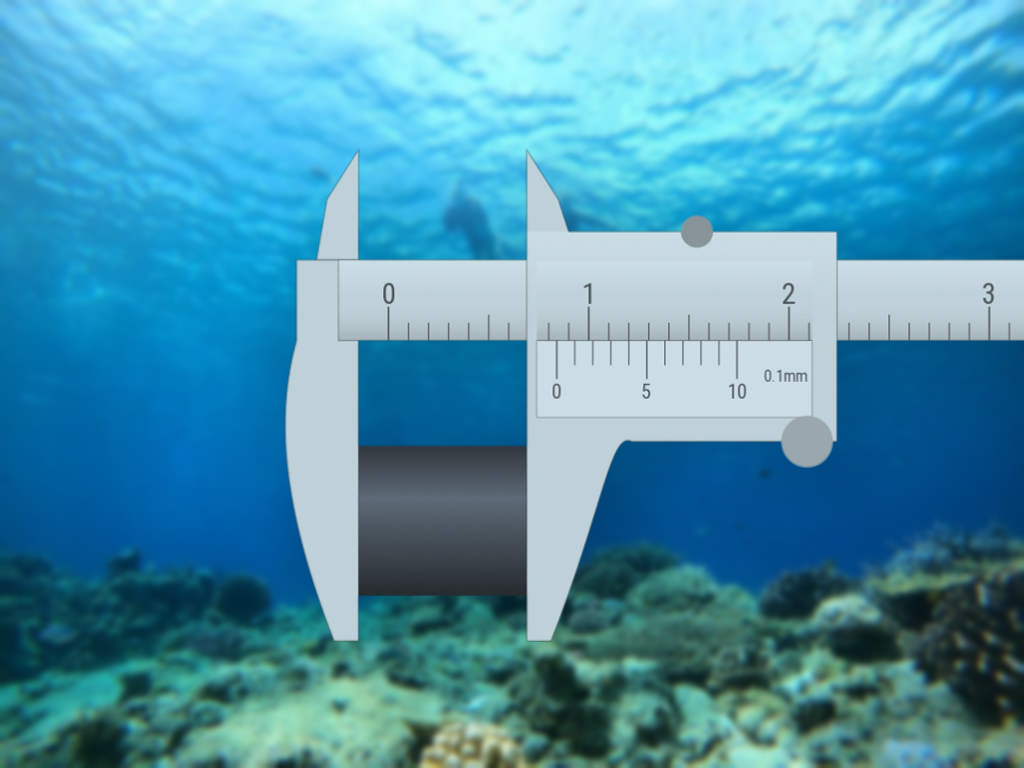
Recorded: 8.4 mm
